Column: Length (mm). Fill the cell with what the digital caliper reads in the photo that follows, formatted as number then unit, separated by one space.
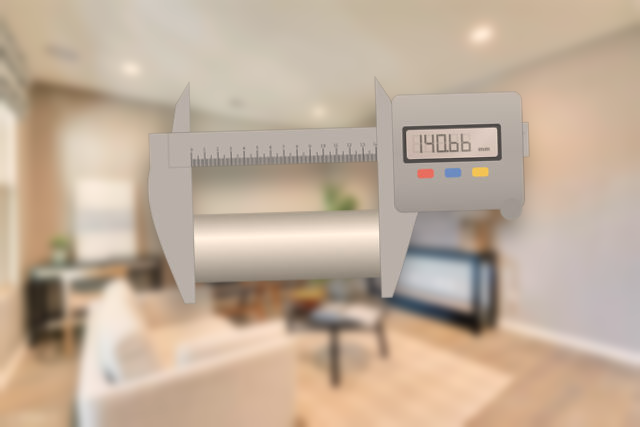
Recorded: 140.66 mm
